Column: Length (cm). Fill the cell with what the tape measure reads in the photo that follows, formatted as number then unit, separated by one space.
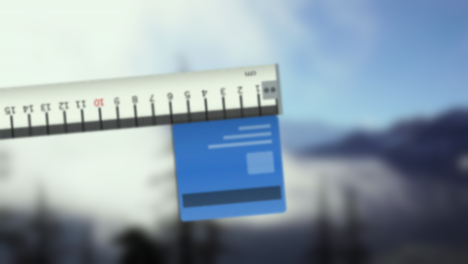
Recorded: 6 cm
